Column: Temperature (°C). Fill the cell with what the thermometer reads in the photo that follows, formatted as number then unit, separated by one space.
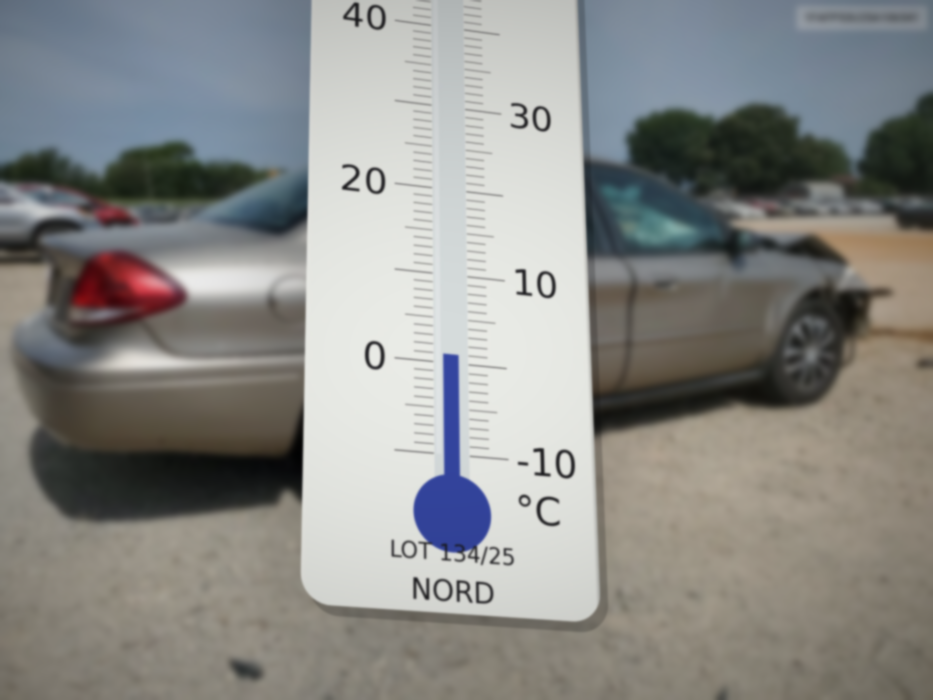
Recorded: 1 °C
